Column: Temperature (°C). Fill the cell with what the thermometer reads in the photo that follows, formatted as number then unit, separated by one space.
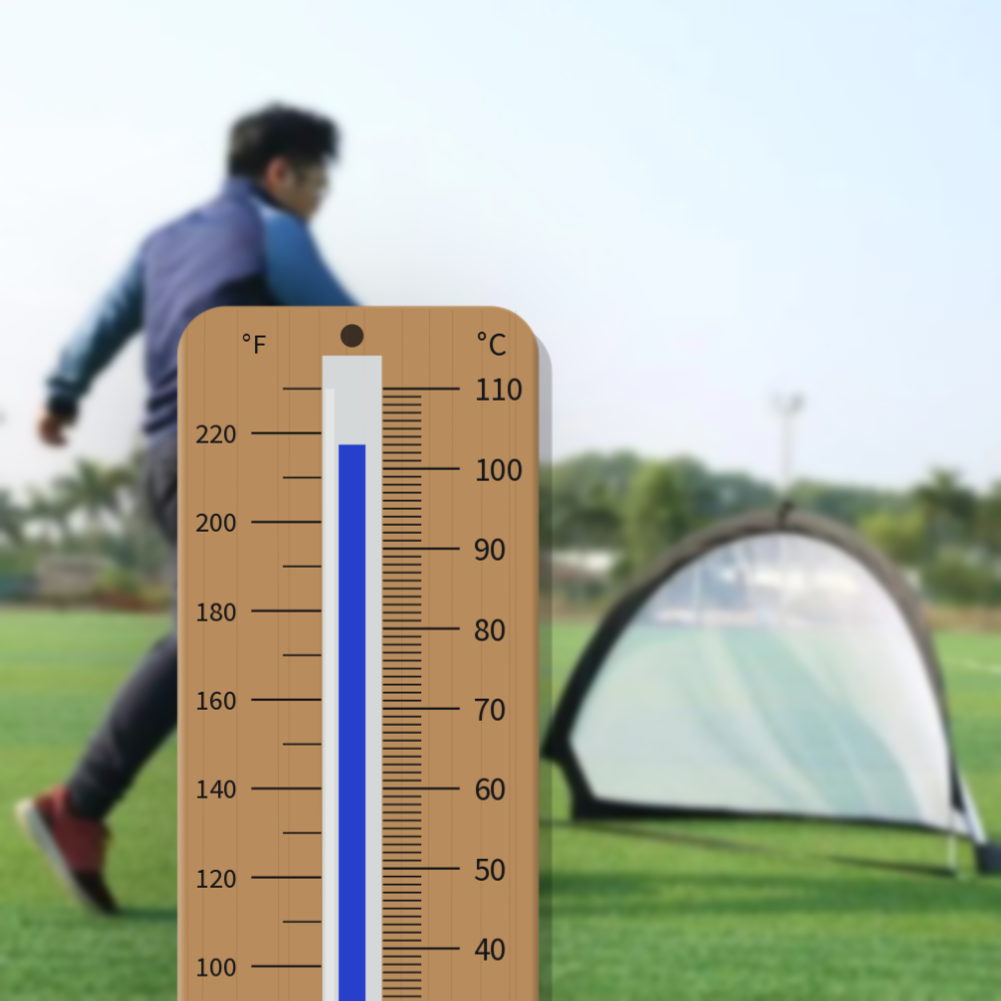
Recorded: 103 °C
